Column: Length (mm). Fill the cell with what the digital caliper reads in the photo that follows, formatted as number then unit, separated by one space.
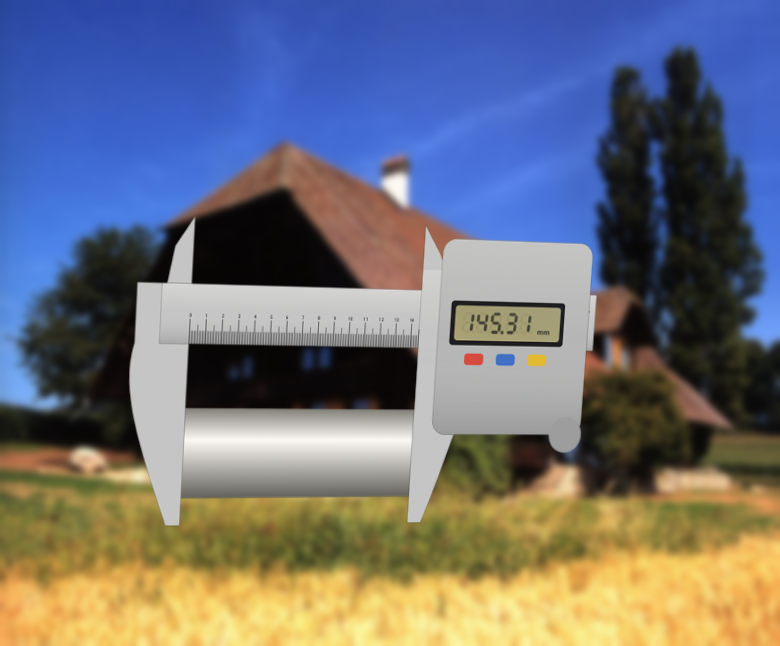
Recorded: 145.31 mm
